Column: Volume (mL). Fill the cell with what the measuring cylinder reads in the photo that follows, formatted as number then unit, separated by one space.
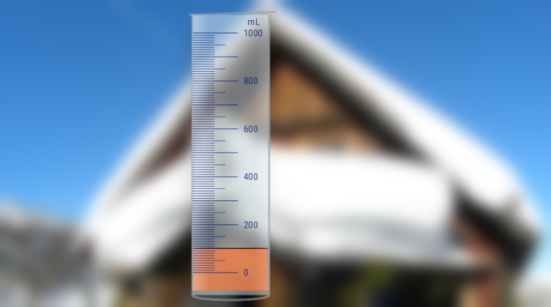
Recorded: 100 mL
